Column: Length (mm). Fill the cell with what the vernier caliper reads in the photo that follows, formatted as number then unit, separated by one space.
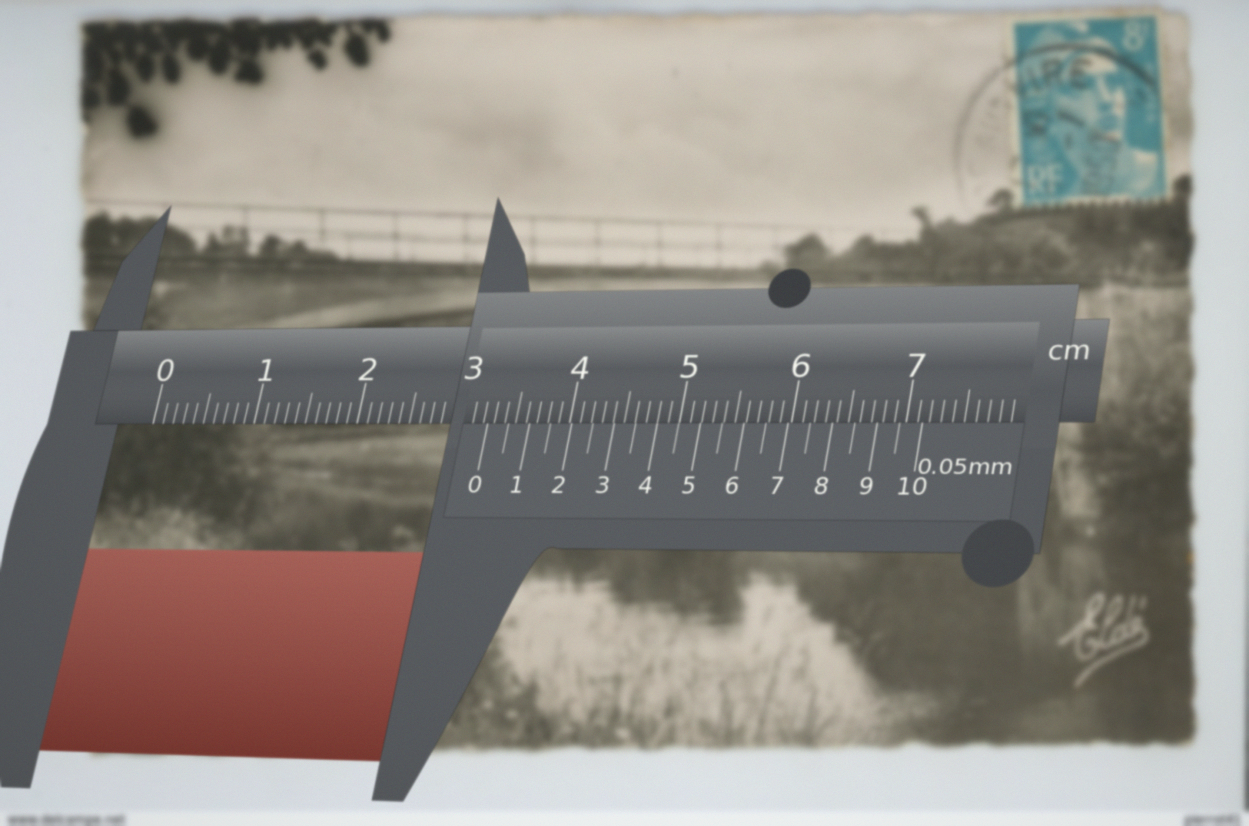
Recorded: 32.4 mm
